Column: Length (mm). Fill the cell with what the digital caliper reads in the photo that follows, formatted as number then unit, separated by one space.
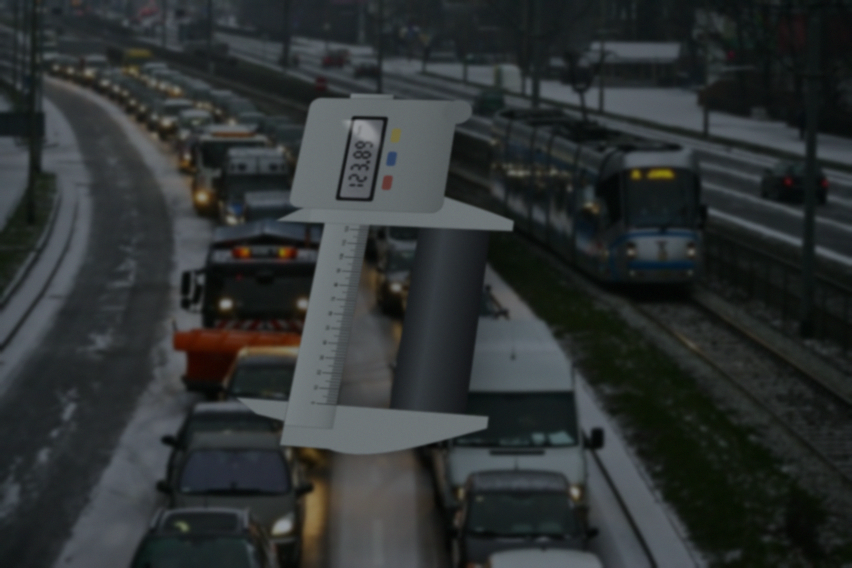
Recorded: 123.89 mm
